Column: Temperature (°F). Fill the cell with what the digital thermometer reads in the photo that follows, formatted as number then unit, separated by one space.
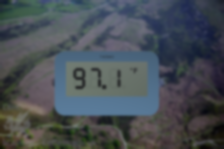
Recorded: 97.1 °F
